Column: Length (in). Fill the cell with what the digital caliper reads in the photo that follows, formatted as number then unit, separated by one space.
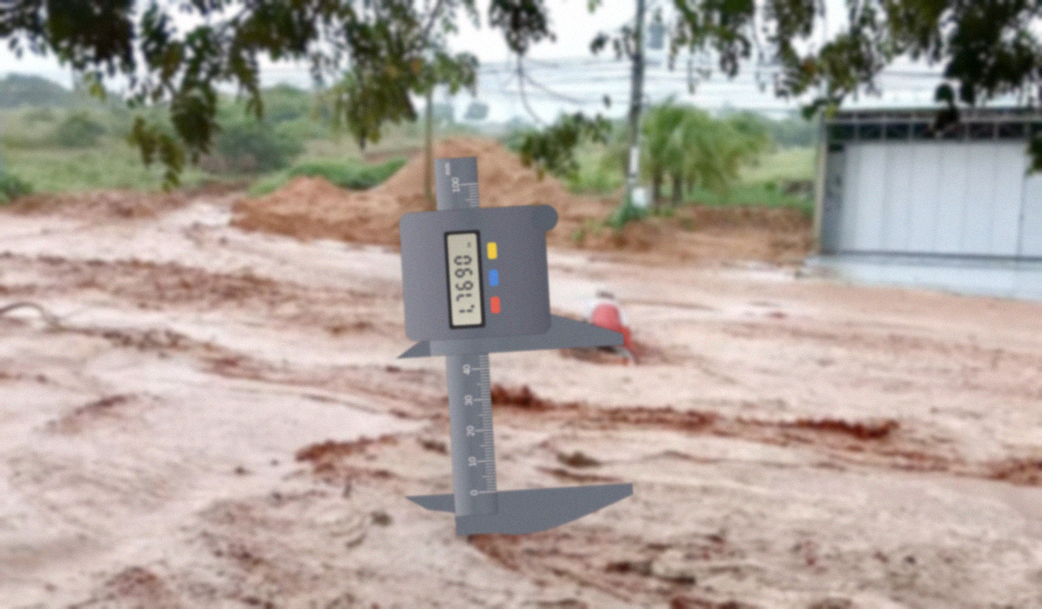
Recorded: 1.7690 in
